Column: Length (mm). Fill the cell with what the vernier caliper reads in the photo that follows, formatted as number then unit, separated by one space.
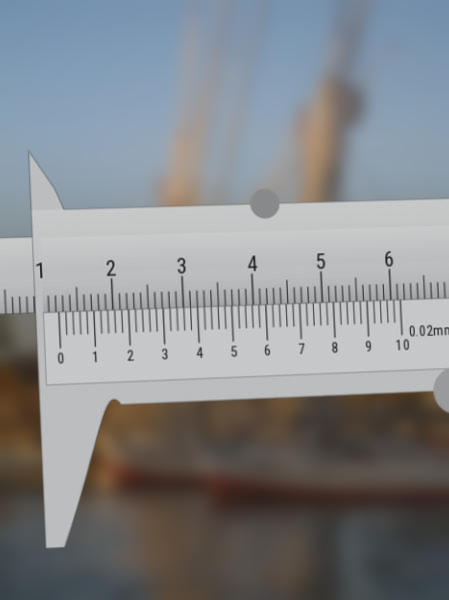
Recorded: 12.4 mm
